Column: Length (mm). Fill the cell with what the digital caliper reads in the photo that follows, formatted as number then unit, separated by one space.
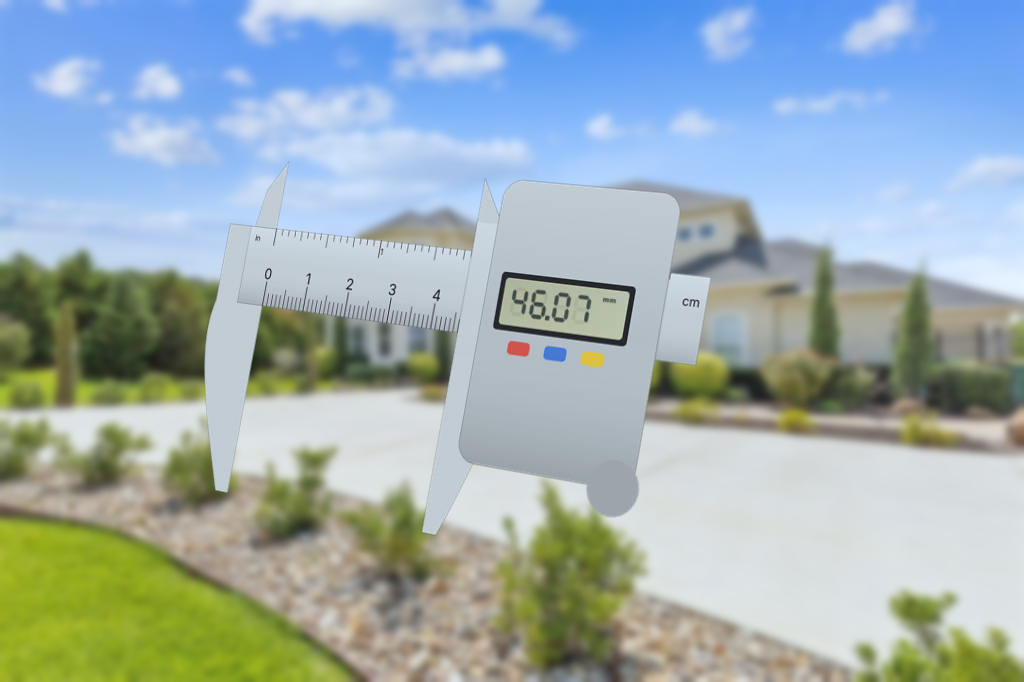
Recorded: 46.07 mm
